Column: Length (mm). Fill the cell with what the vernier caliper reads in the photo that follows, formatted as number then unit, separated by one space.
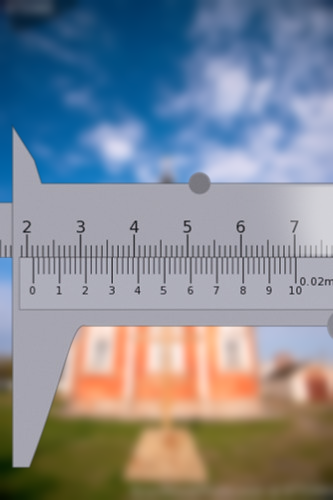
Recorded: 21.2 mm
